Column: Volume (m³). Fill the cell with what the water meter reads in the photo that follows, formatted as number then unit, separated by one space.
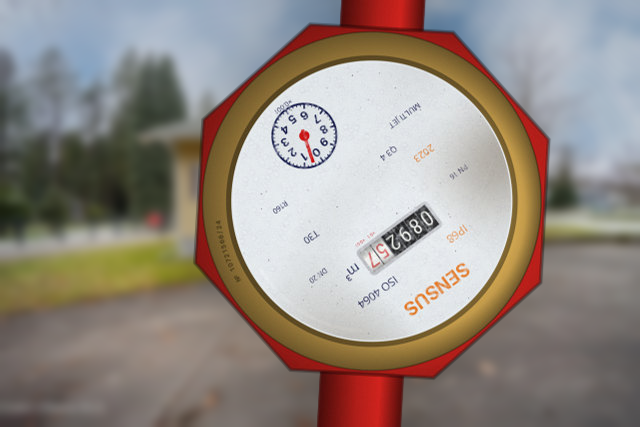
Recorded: 892.570 m³
